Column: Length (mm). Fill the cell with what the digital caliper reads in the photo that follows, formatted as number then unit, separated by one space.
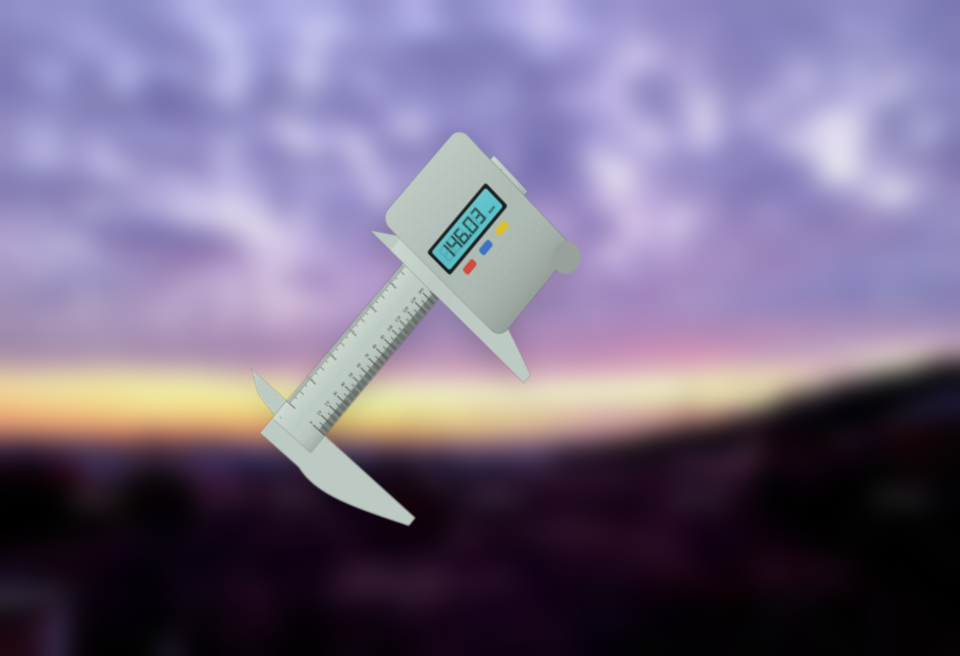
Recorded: 146.03 mm
